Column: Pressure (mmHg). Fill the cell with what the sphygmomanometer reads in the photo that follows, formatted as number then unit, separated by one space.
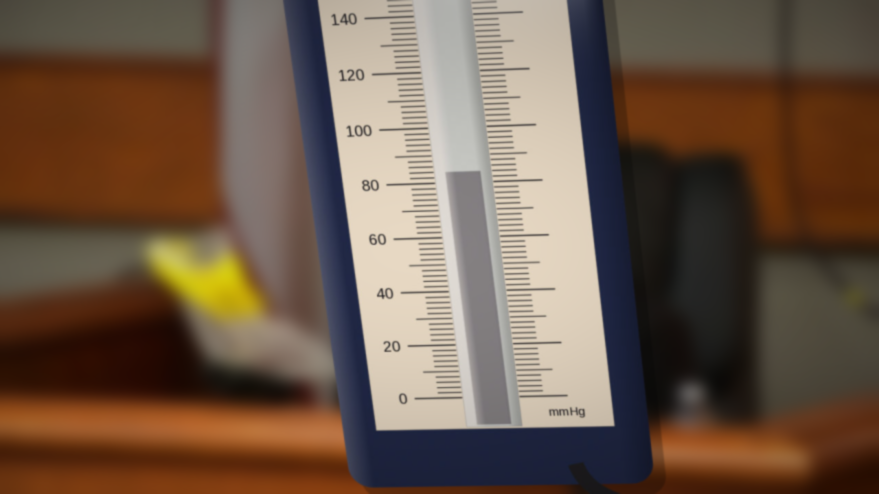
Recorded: 84 mmHg
